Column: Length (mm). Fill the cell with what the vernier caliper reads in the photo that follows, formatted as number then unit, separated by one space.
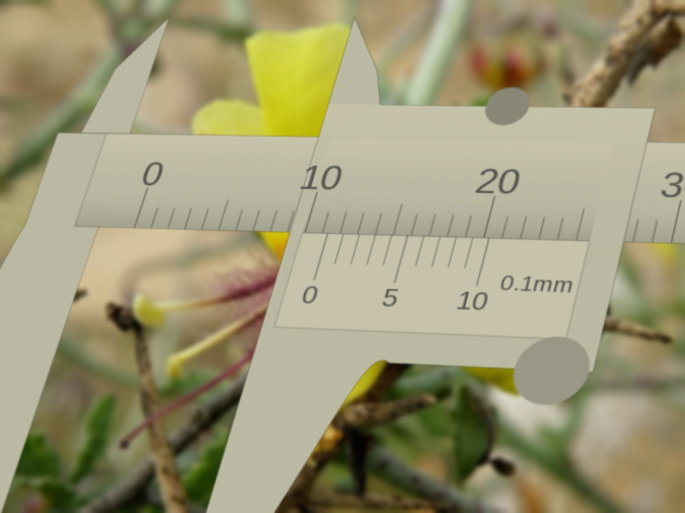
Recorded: 11.3 mm
